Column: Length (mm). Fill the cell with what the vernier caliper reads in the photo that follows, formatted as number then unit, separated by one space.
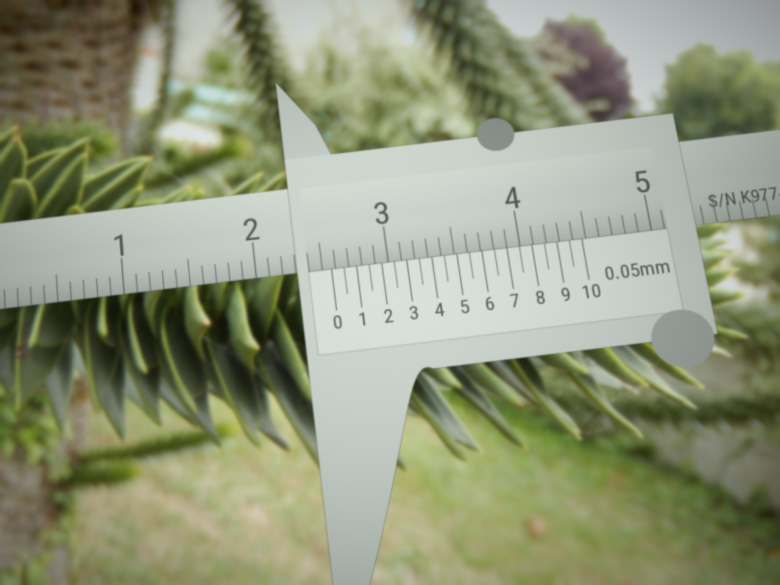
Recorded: 25.7 mm
